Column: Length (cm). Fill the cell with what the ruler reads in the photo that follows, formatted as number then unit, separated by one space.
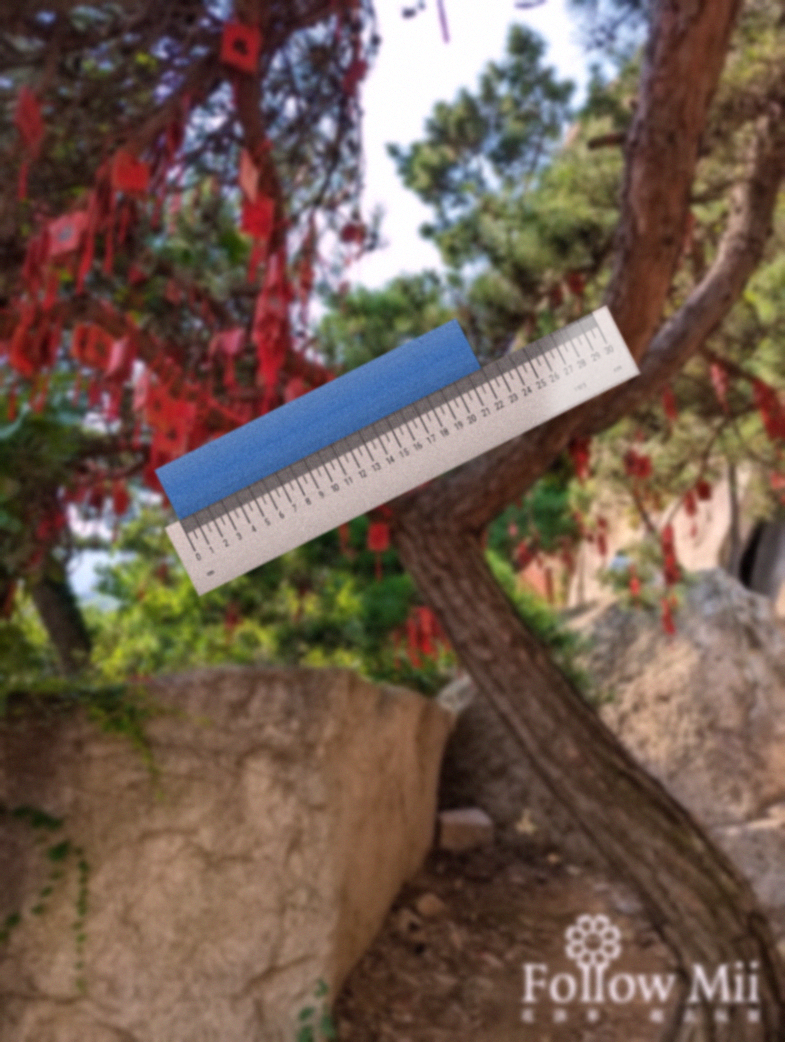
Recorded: 22 cm
